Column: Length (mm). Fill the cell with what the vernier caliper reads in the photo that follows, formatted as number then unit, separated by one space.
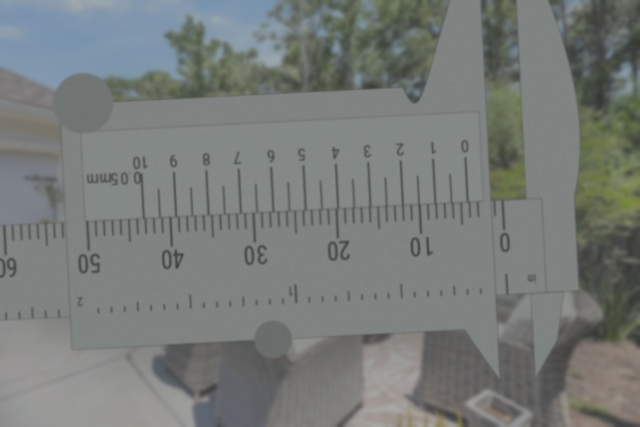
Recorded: 4.2 mm
